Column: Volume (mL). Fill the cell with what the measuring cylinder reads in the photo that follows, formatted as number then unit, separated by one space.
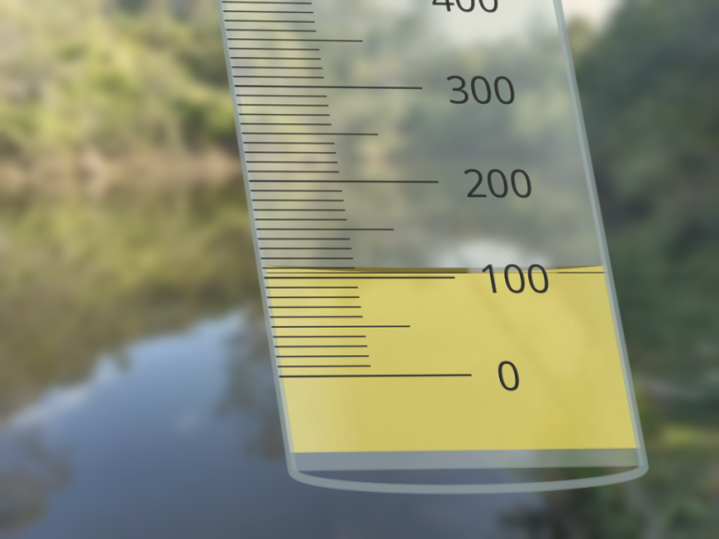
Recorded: 105 mL
